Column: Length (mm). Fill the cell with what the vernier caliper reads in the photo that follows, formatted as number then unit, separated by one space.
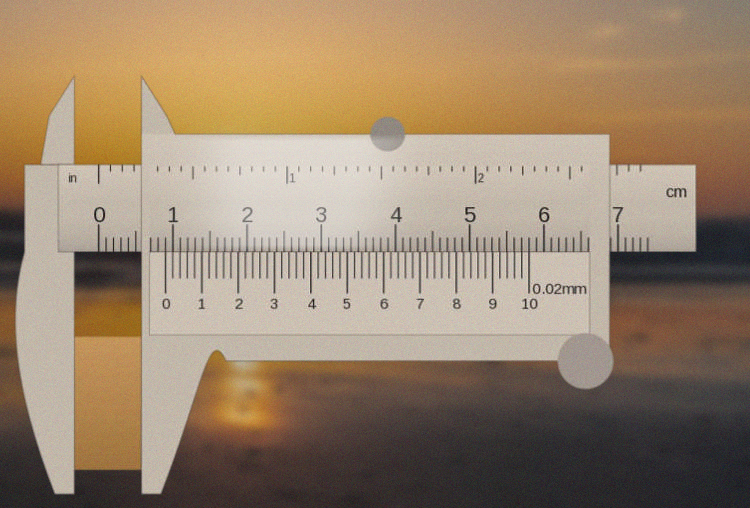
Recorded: 9.0 mm
